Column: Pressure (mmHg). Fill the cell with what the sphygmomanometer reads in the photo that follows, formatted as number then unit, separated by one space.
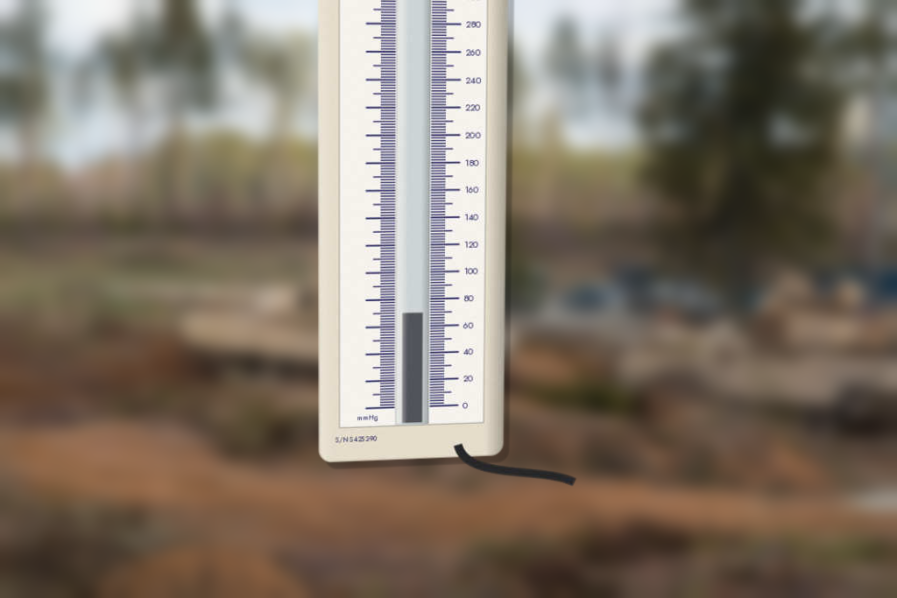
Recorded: 70 mmHg
